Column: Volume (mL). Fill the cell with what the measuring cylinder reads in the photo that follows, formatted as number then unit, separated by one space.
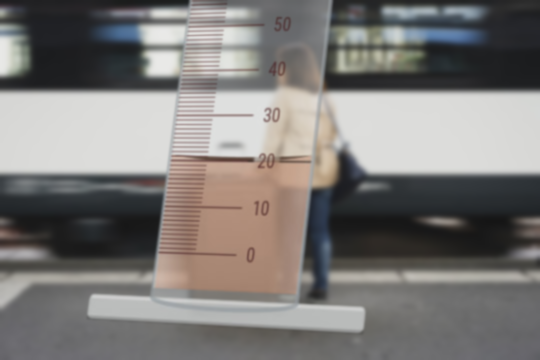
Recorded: 20 mL
